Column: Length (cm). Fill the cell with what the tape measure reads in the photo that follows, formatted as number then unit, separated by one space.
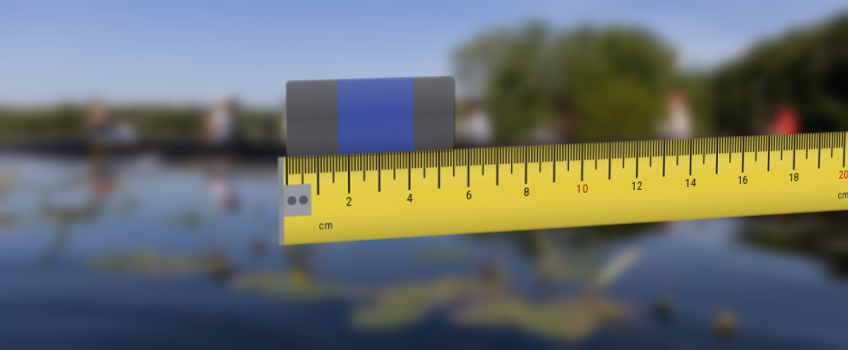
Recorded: 5.5 cm
